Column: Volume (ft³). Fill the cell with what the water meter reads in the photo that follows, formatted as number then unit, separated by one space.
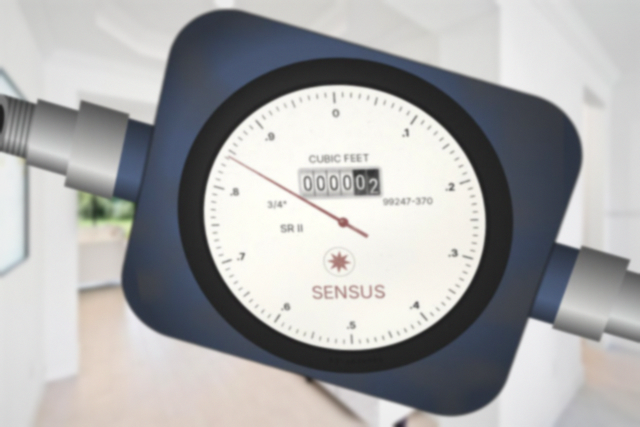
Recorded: 1.84 ft³
